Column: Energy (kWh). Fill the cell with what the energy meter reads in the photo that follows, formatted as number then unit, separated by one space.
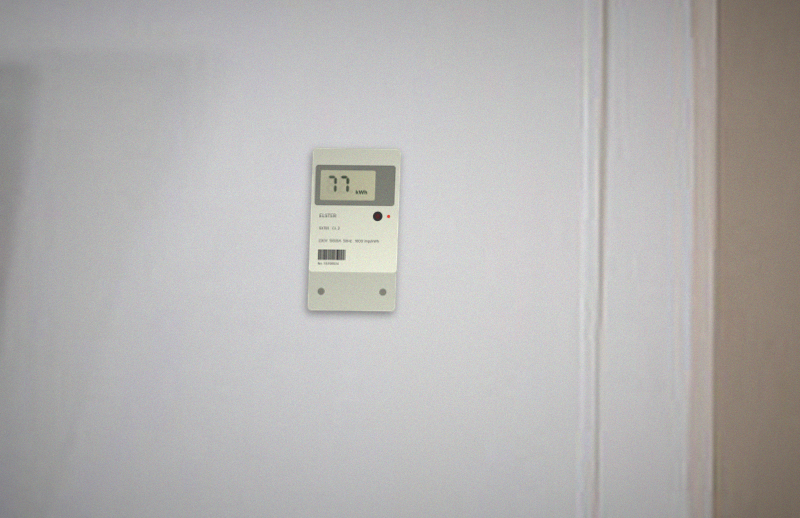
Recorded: 77 kWh
